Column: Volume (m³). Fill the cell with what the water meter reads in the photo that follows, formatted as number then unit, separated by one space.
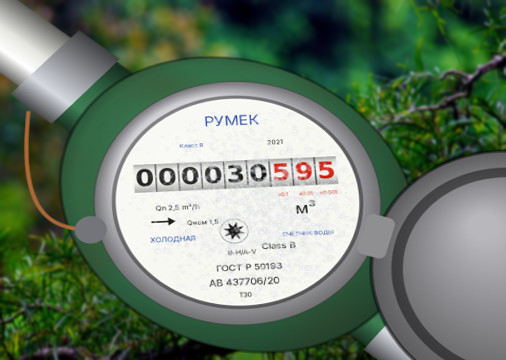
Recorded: 30.595 m³
